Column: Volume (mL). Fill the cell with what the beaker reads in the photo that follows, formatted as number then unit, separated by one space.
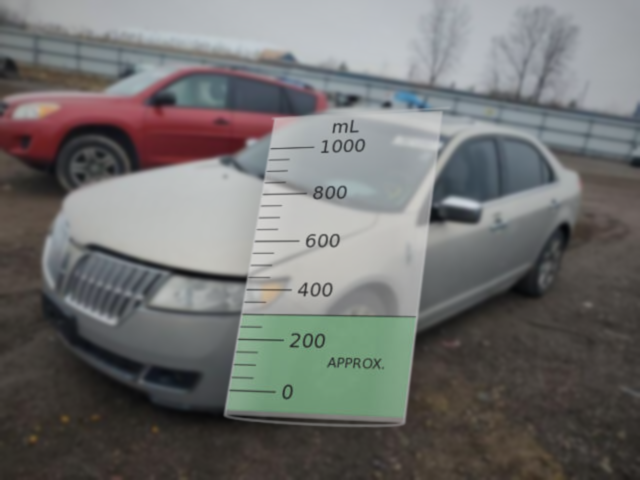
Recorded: 300 mL
